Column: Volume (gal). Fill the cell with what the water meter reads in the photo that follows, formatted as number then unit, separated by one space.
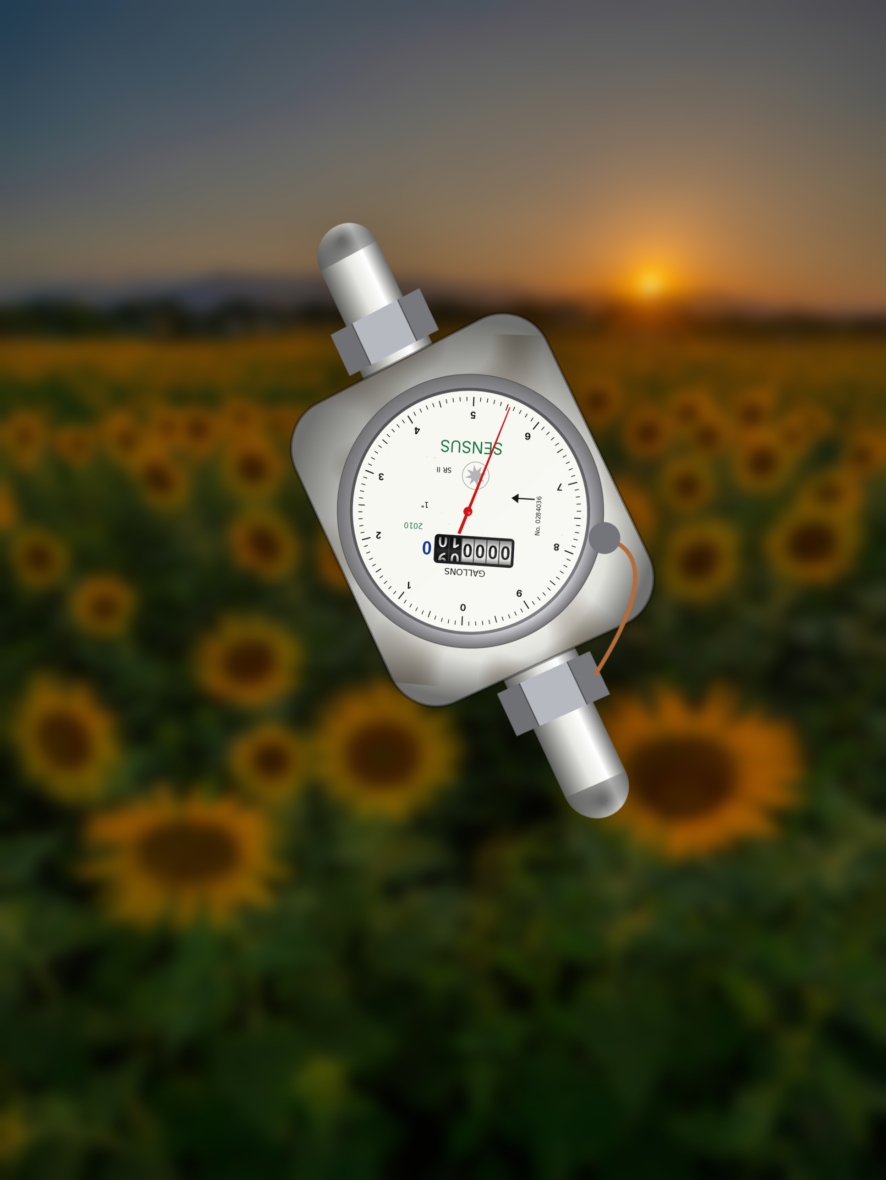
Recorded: 95.5 gal
